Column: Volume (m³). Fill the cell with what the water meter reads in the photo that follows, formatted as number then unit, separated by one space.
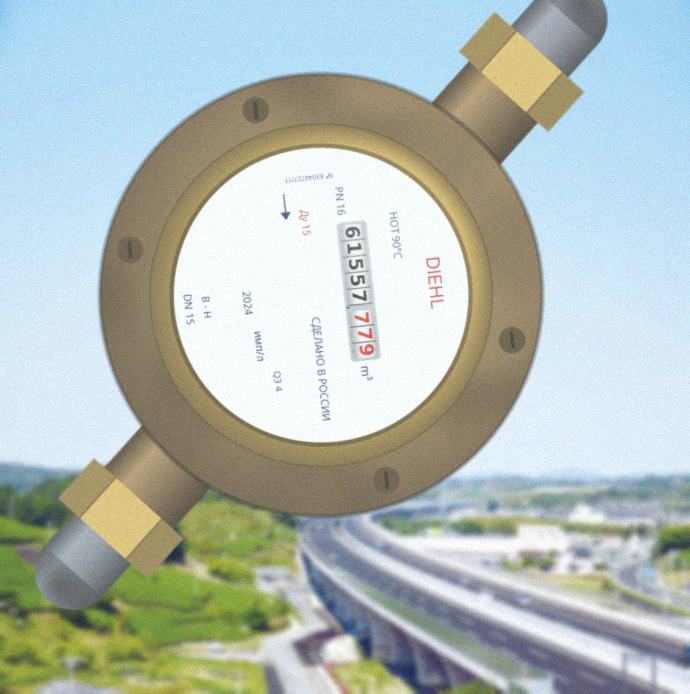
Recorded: 61557.779 m³
